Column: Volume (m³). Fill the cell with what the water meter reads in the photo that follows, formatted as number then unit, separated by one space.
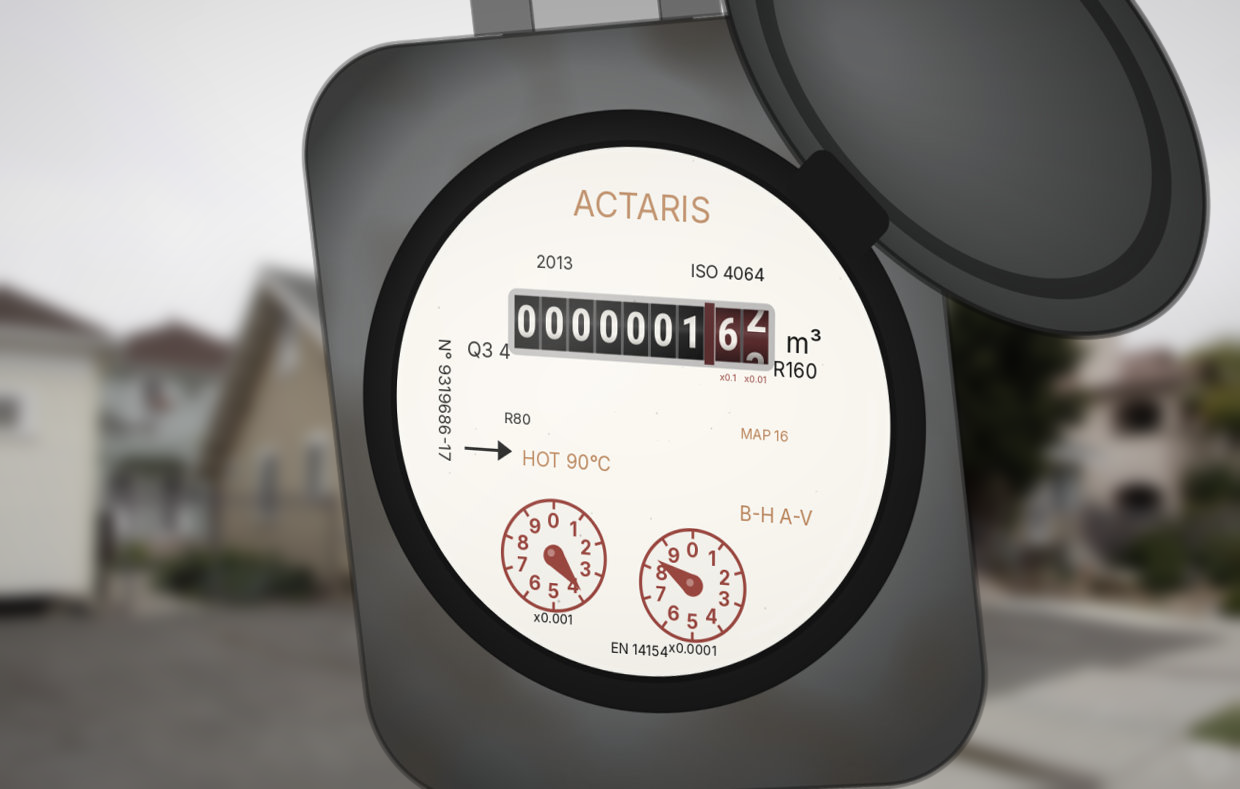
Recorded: 1.6238 m³
